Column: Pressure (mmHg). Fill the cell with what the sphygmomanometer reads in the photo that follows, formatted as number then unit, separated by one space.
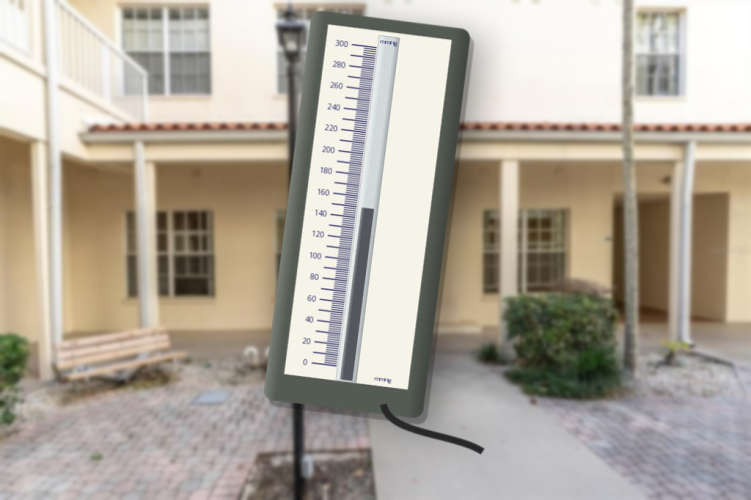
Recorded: 150 mmHg
